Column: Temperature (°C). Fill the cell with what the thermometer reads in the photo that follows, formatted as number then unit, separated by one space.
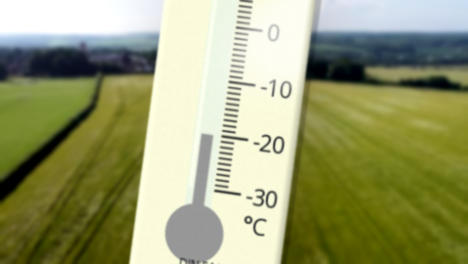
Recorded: -20 °C
